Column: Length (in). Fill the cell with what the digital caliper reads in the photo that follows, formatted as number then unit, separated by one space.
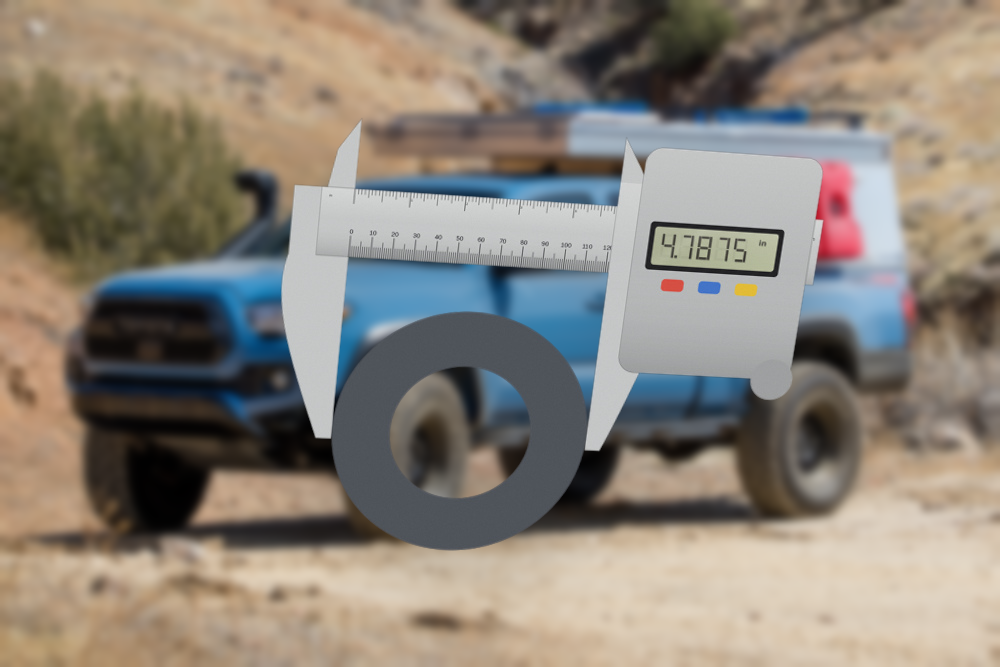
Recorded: 4.7875 in
